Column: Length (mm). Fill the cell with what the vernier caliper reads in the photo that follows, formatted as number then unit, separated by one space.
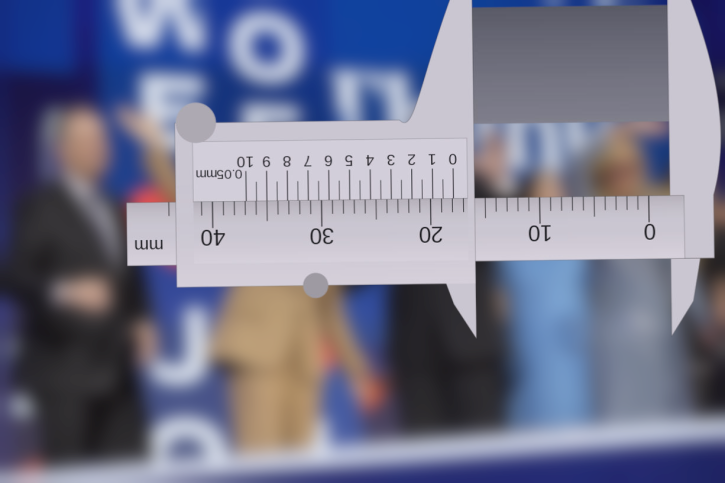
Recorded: 17.9 mm
